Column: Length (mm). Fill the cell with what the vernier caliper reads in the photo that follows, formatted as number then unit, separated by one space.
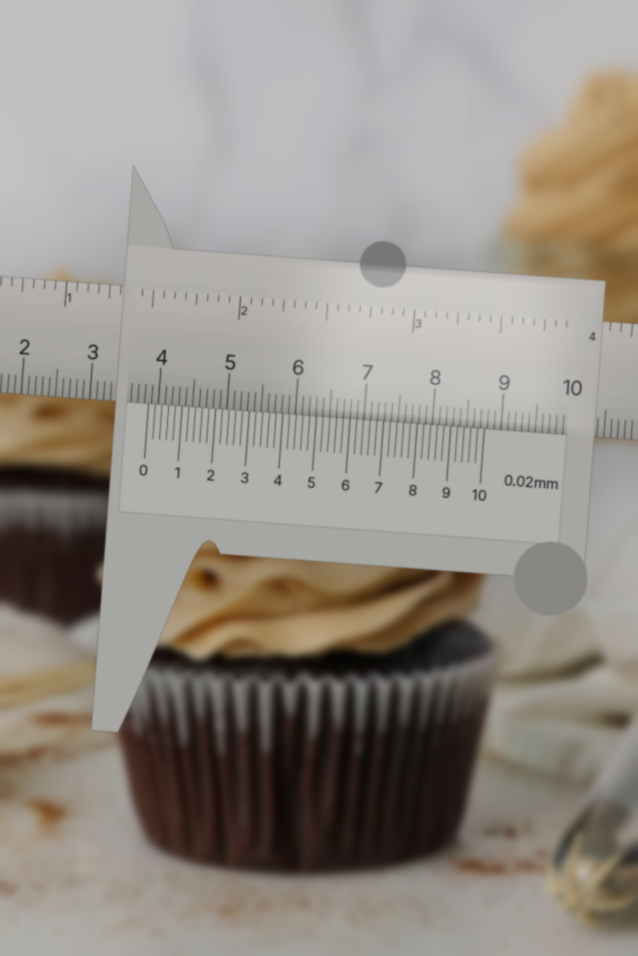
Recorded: 38.6 mm
